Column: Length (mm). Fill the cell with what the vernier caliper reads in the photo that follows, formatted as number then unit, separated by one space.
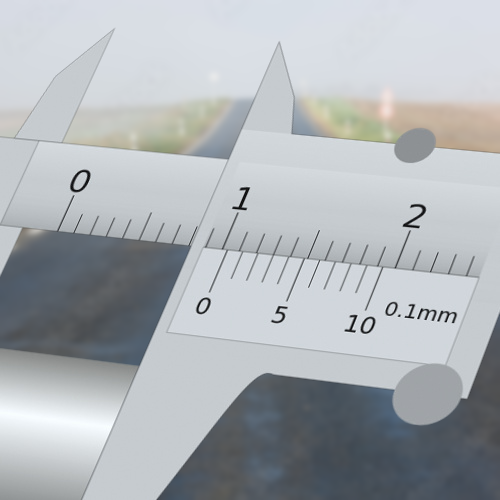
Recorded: 10.3 mm
